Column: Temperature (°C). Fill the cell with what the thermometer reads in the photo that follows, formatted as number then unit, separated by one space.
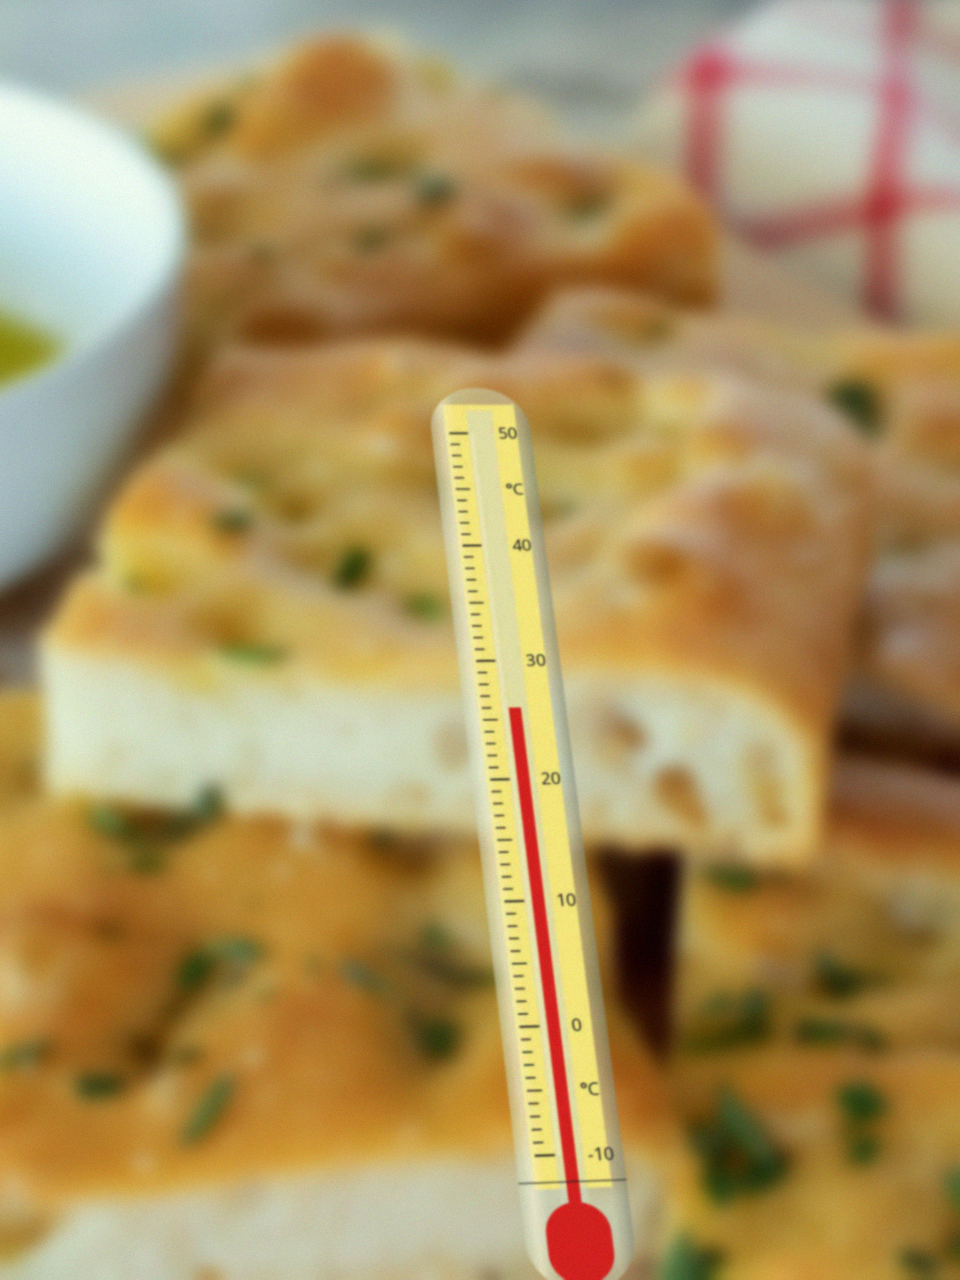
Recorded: 26 °C
